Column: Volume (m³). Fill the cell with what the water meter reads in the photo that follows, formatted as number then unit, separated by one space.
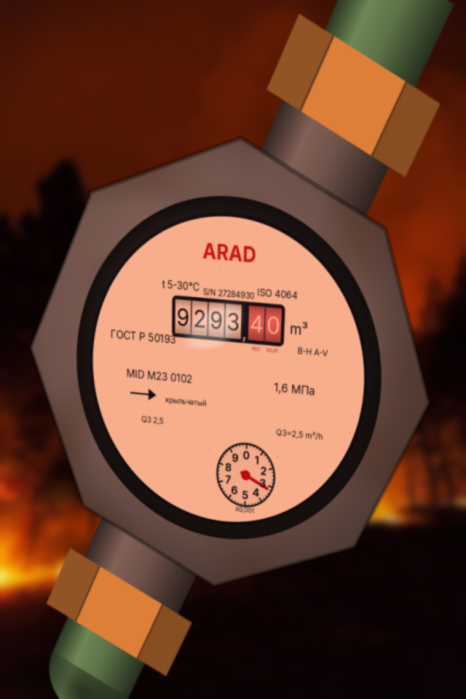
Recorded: 9293.403 m³
